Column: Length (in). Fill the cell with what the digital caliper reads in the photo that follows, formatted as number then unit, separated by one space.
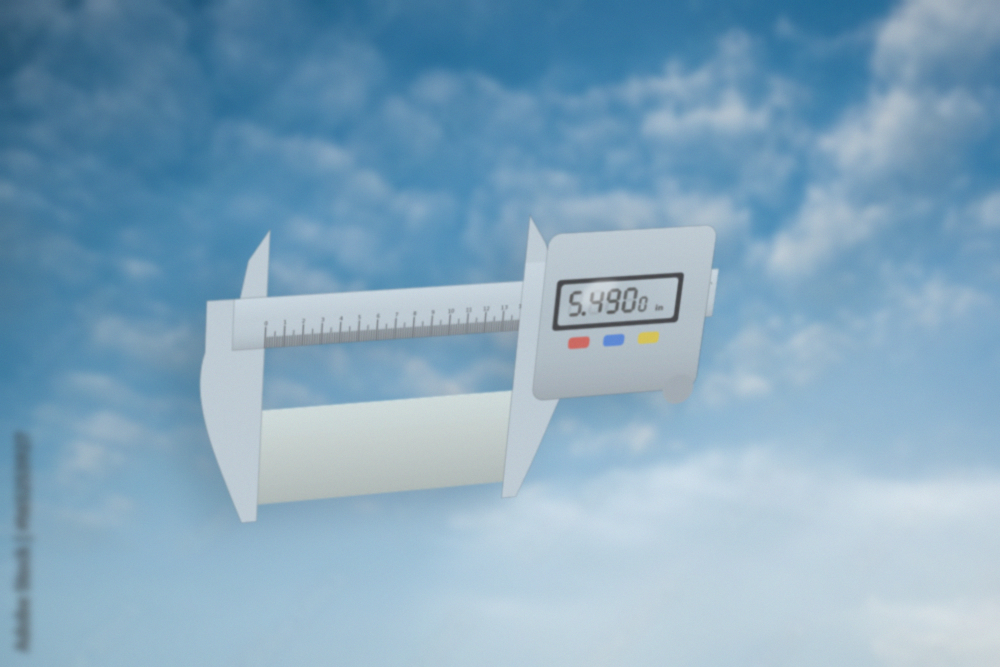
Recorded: 5.4900 in
